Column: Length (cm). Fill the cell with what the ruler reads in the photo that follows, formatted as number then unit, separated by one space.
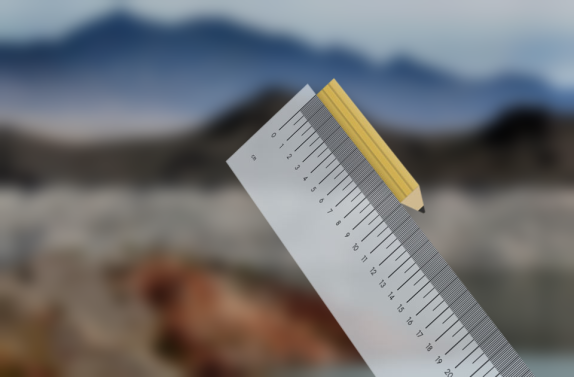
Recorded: 11.5 cm
